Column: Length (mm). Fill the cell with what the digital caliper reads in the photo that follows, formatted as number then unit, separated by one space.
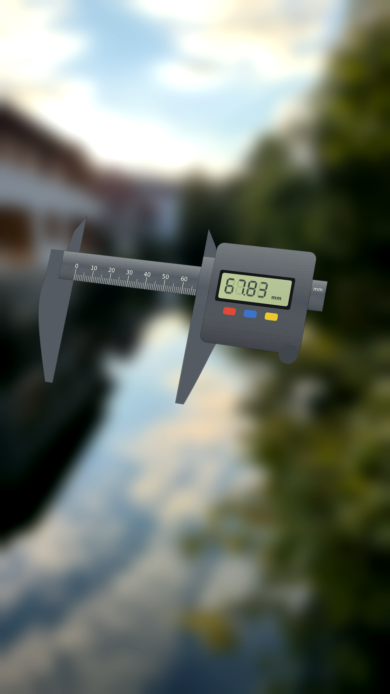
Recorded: 67.83 mm
